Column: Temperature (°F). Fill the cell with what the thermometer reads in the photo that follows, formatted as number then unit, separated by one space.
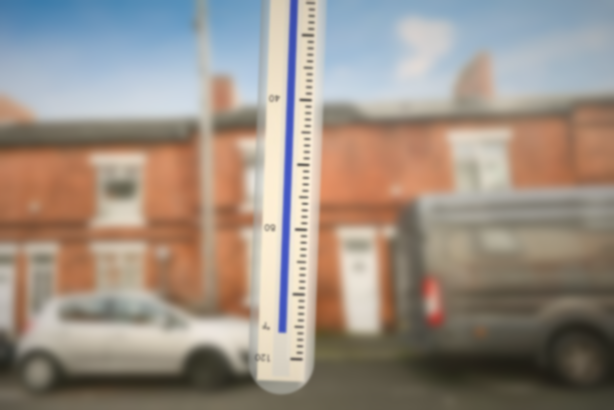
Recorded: 112 °F
